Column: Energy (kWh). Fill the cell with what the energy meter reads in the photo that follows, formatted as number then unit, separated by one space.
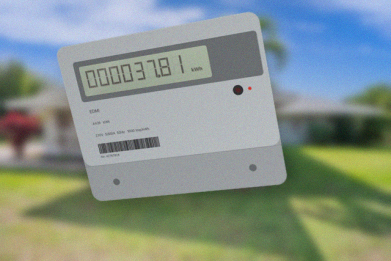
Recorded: 37.81 kWh
